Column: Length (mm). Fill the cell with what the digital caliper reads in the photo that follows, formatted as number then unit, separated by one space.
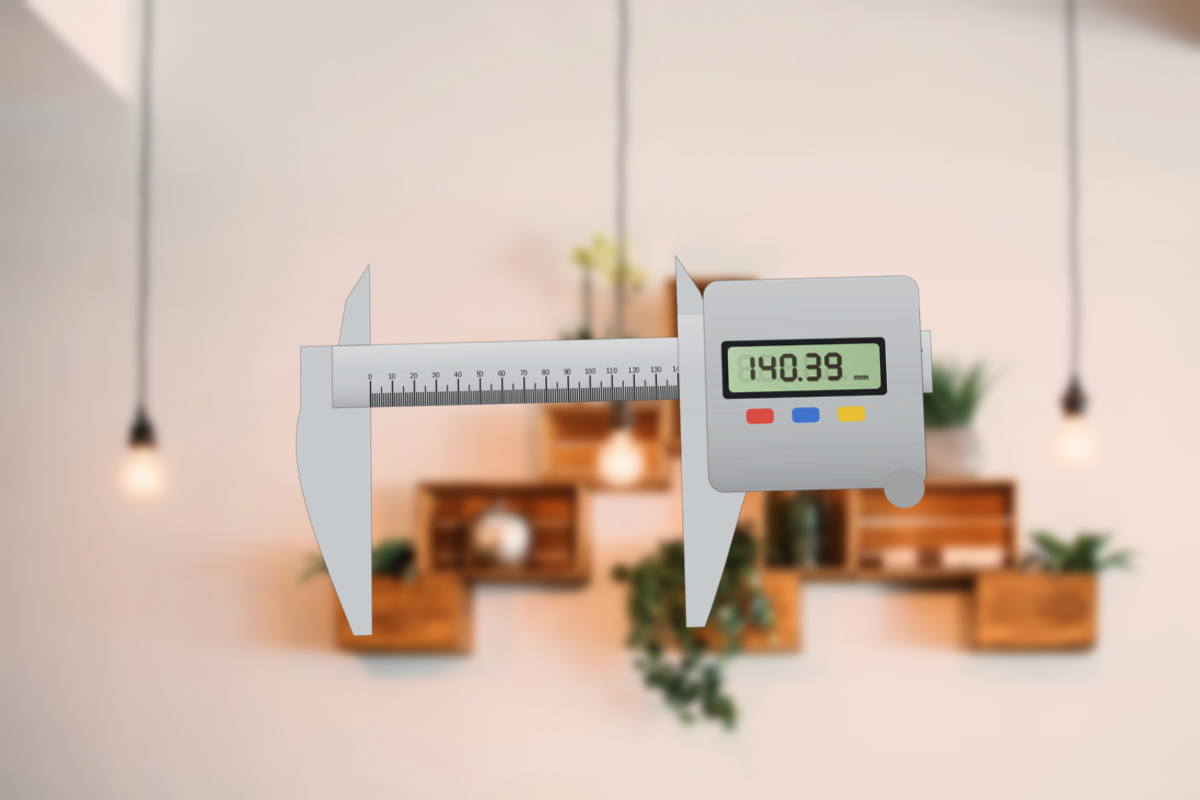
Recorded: 140.39 mm
